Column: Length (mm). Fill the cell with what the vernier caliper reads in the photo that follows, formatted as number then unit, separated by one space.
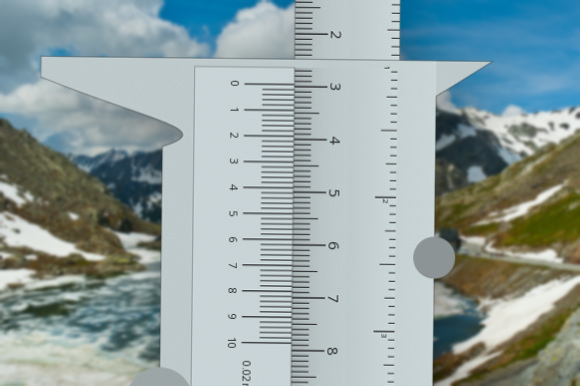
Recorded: 29.6 mm
